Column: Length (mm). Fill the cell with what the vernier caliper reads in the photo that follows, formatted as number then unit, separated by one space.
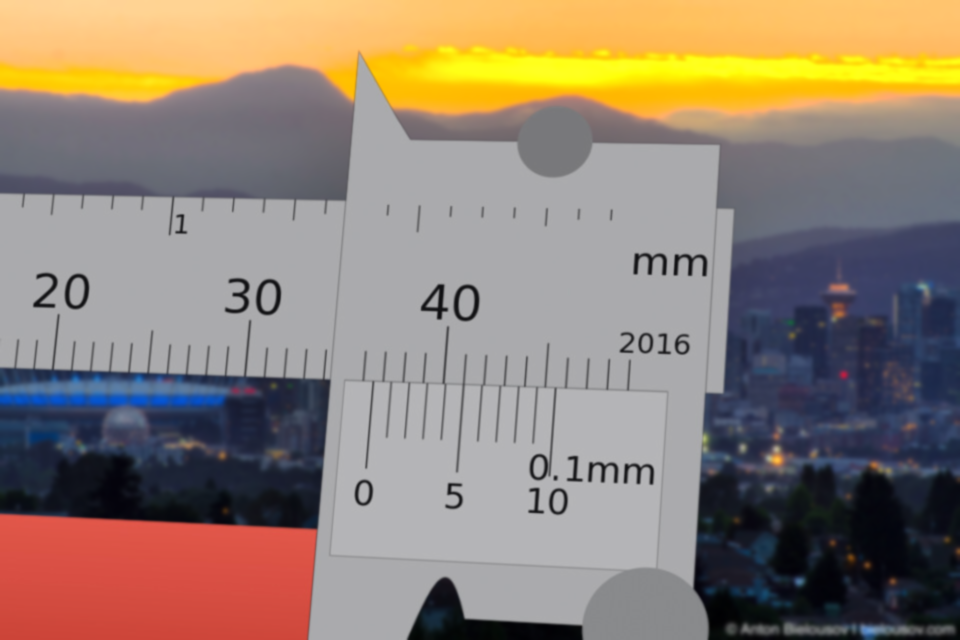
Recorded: 36.5 mm
